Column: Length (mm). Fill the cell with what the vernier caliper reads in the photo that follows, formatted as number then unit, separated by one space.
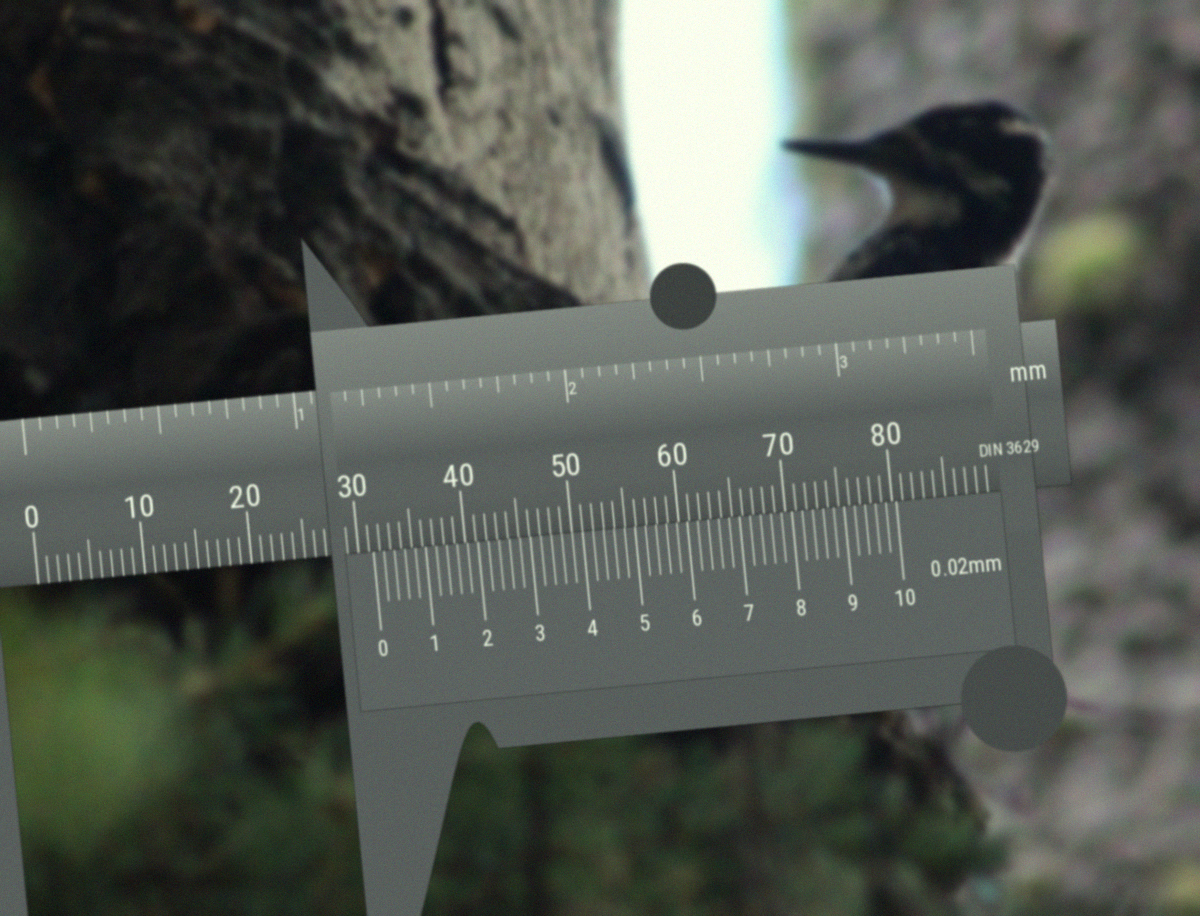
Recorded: 31.4 mm
